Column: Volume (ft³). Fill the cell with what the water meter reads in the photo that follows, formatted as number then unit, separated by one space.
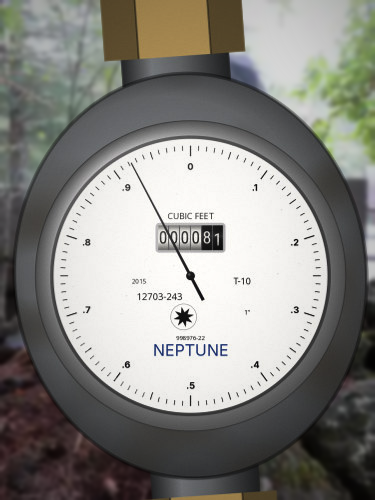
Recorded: 80.92 ft³
